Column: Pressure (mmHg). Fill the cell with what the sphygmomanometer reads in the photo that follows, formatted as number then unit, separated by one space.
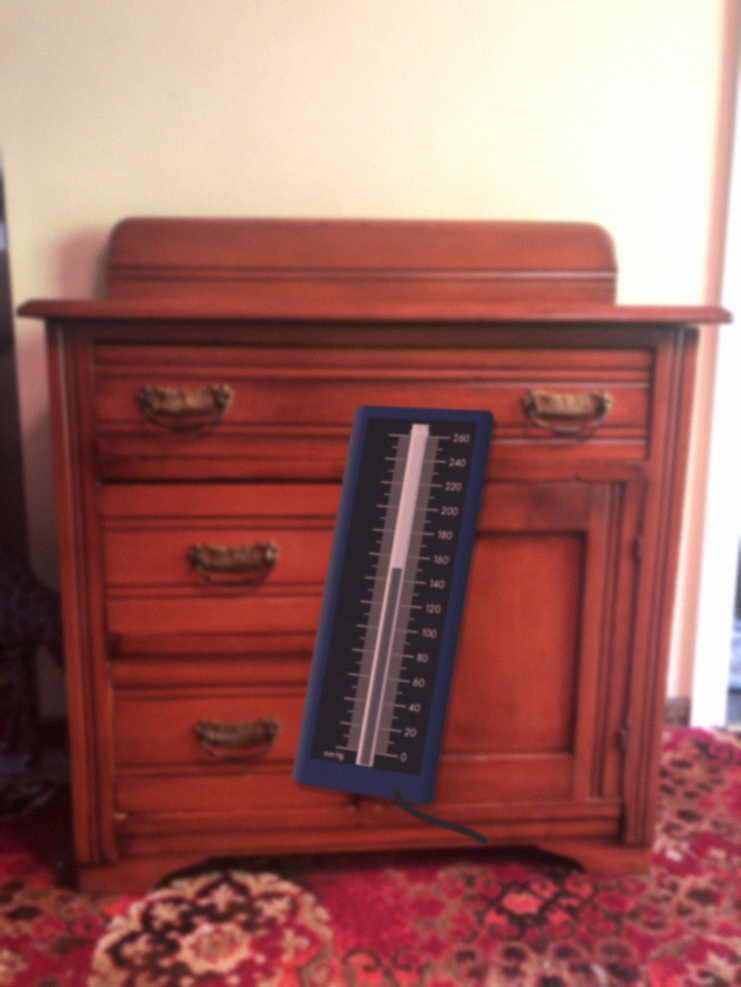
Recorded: 150 mmHg
